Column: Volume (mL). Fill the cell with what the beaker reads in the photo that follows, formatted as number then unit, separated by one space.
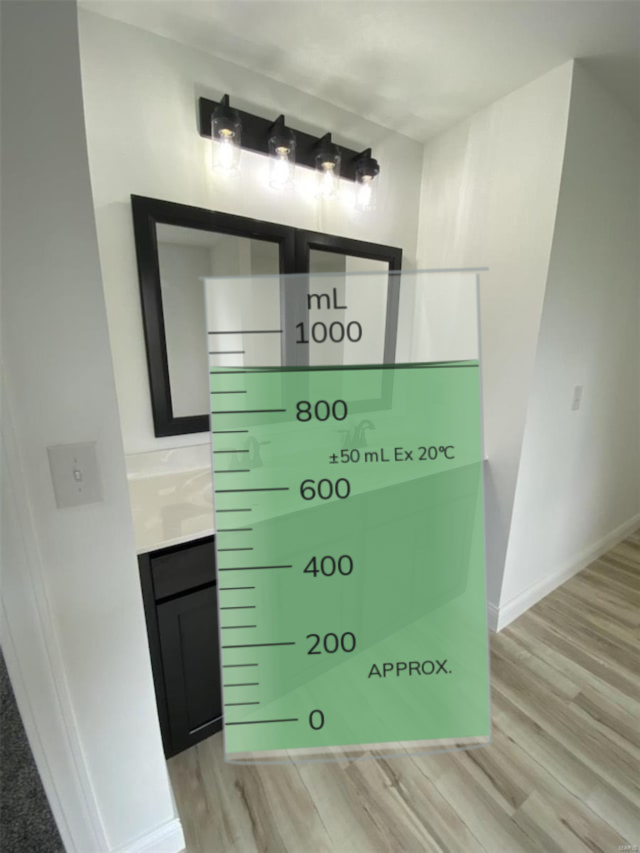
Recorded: 900 mL
